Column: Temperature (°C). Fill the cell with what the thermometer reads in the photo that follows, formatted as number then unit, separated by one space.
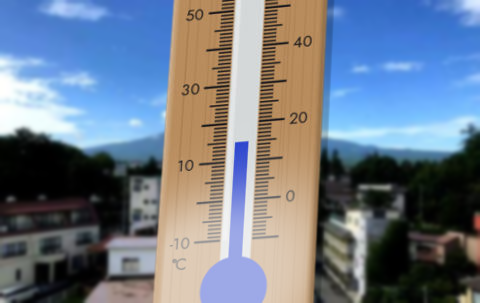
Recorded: 15 °C
